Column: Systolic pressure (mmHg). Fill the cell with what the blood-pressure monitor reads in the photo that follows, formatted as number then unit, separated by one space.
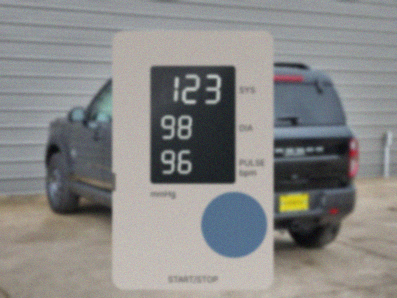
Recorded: 123 mmHg
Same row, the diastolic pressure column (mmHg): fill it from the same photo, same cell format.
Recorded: 98 mmHg
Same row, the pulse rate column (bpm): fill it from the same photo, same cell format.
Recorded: 96 bpm
